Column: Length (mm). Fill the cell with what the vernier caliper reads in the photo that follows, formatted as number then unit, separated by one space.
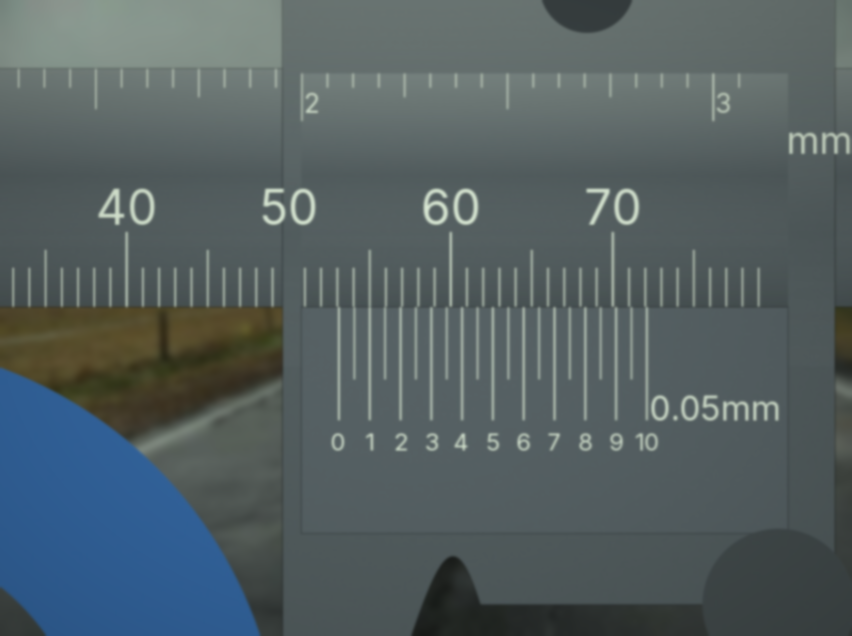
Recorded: 53.1 mm
